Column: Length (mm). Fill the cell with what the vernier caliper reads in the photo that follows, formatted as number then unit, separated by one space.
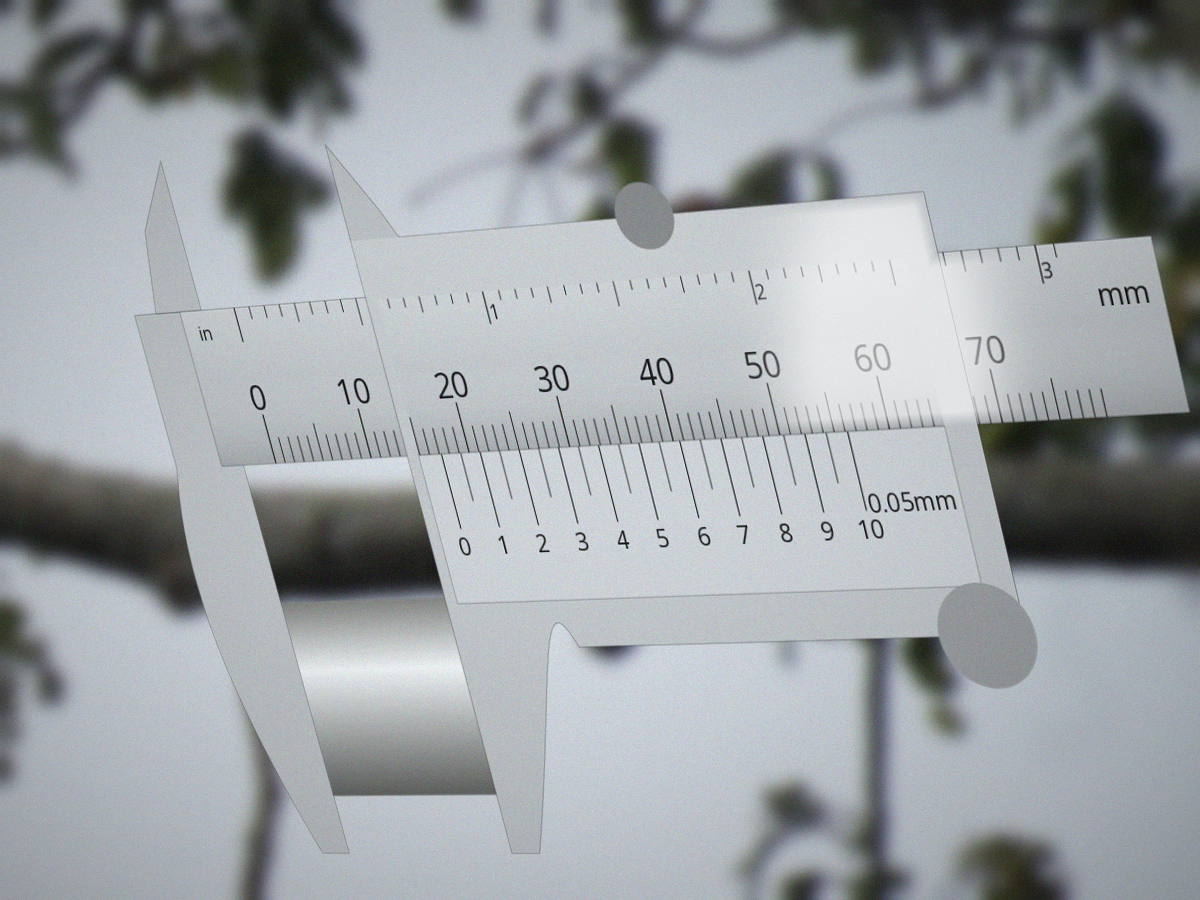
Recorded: 17.2 mm
